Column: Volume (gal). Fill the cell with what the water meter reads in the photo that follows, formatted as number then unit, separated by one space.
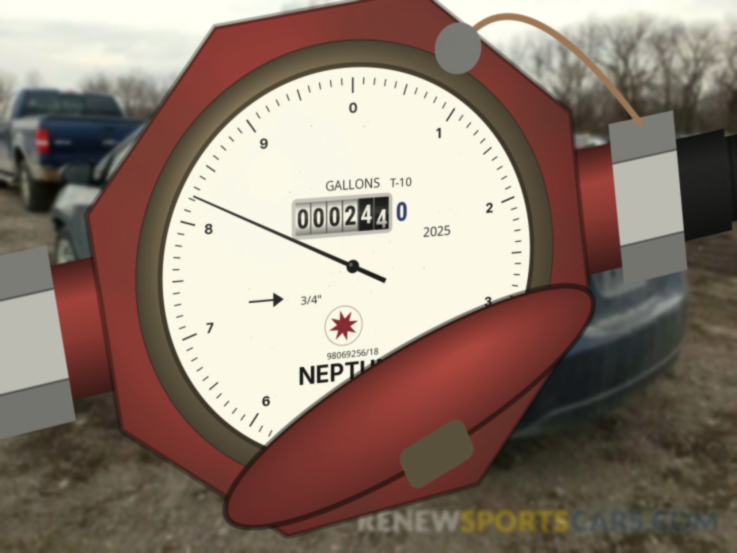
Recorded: 2438.2 gal
